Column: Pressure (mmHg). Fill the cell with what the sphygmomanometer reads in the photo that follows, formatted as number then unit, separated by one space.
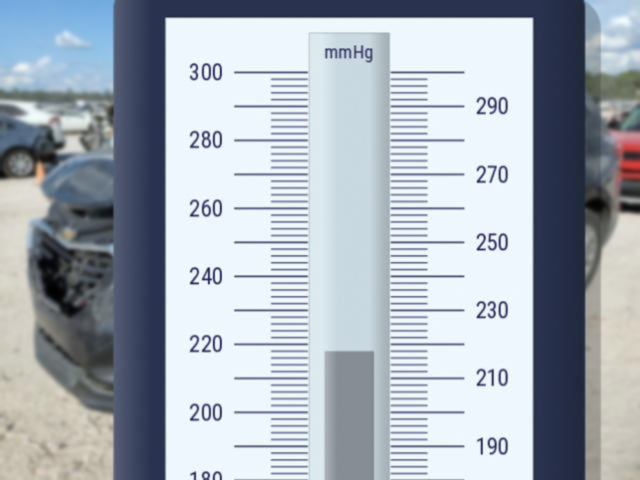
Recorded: 218 mmHg
